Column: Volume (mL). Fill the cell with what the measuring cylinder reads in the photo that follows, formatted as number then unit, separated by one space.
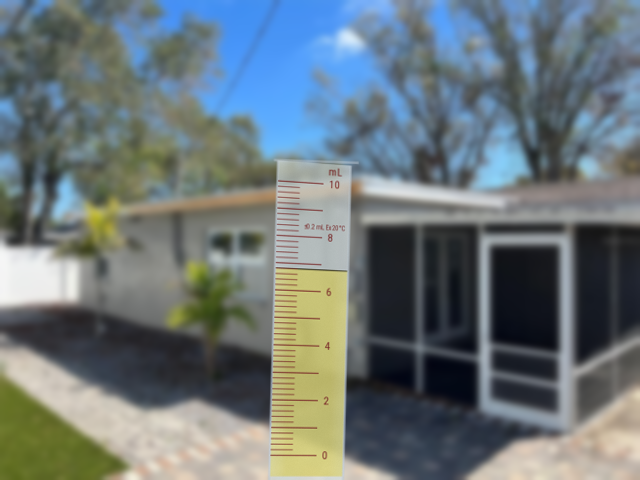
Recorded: 6.8 mL
